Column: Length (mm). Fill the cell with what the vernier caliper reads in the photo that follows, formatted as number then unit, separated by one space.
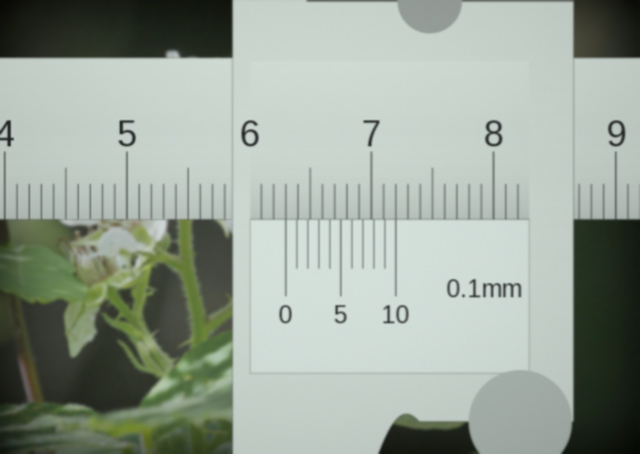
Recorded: 63.0 mm
